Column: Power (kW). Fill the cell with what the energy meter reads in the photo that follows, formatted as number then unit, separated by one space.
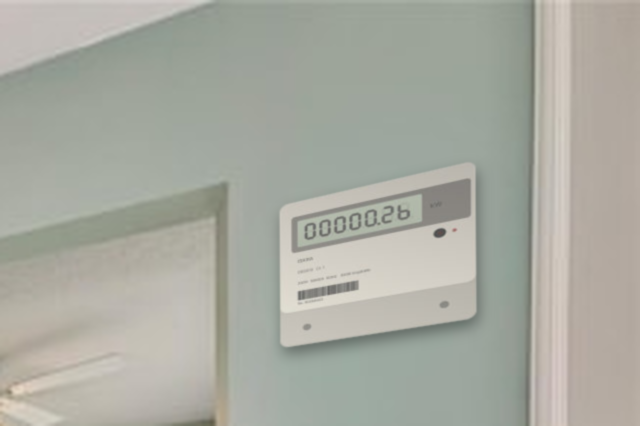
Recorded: 0.26 kW
